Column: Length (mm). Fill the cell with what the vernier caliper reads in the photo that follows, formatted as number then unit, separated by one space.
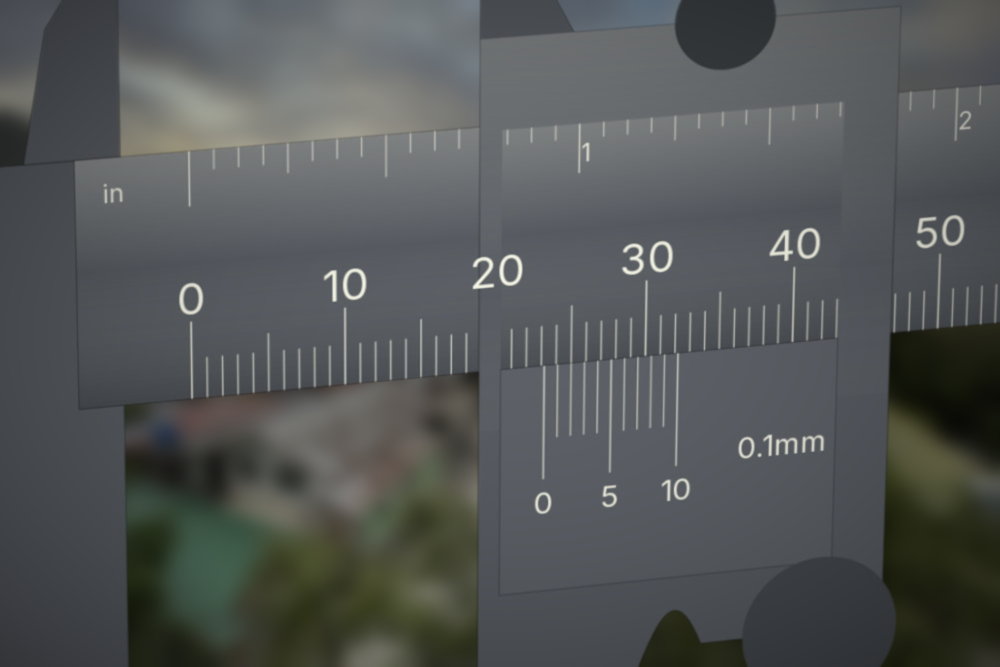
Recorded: 23.2 mm
